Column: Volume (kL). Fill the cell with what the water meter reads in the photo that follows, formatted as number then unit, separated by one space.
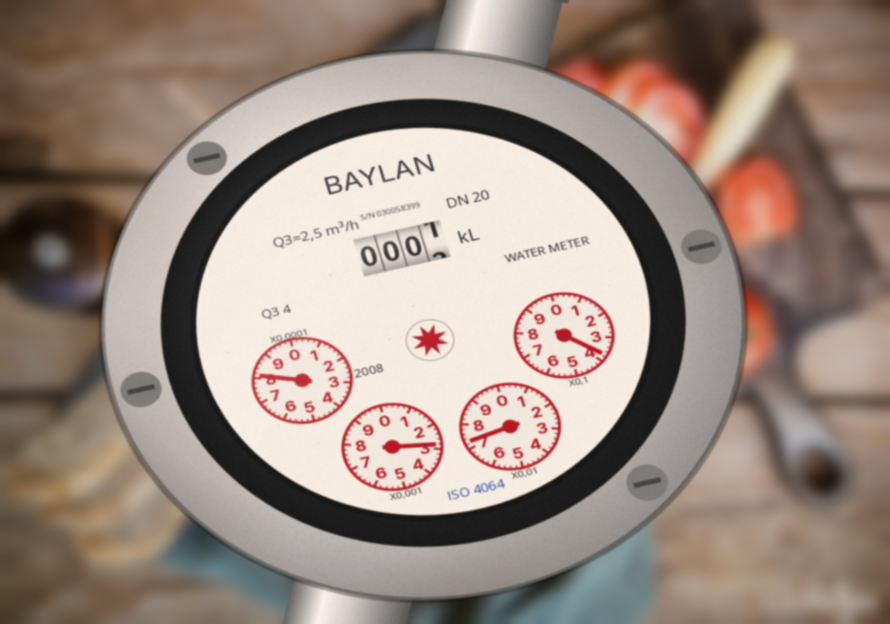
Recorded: 1.3728 kL
